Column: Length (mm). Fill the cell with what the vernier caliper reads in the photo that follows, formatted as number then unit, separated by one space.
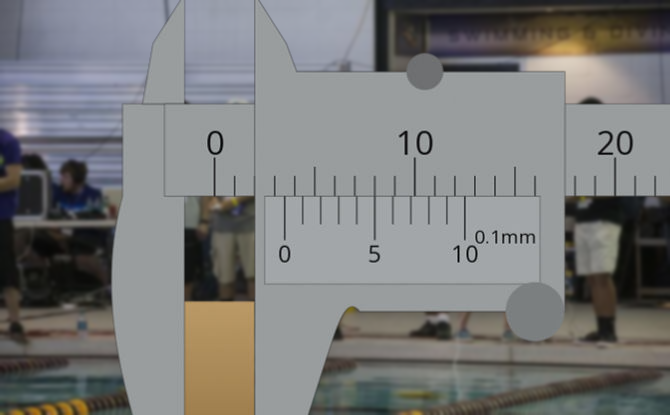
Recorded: 3.5 mm
